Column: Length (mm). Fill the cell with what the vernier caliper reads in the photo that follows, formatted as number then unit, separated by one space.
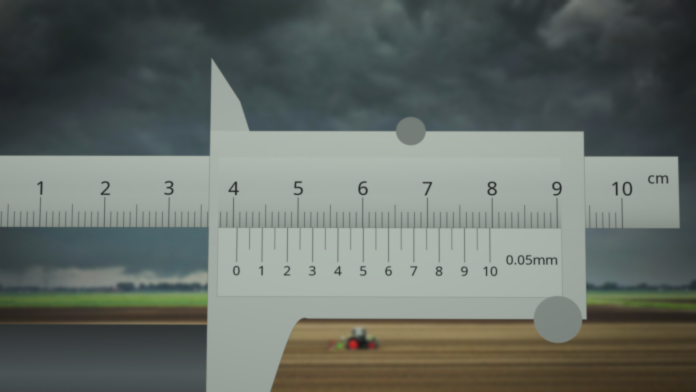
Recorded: 40.6 mm
